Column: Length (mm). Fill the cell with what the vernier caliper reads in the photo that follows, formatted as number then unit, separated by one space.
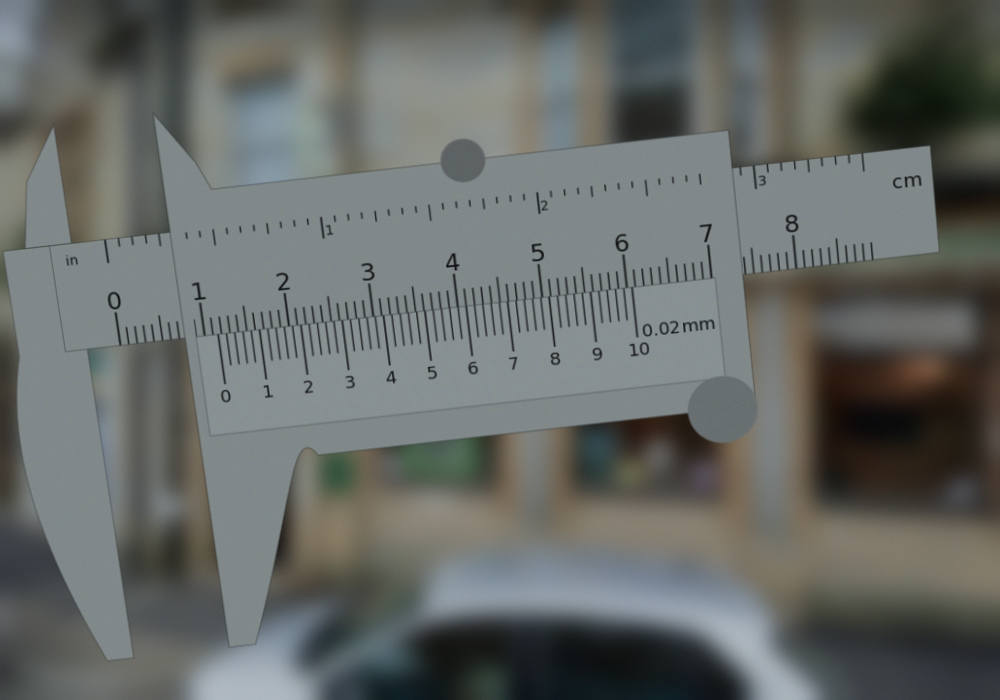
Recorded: 11.6 mm
